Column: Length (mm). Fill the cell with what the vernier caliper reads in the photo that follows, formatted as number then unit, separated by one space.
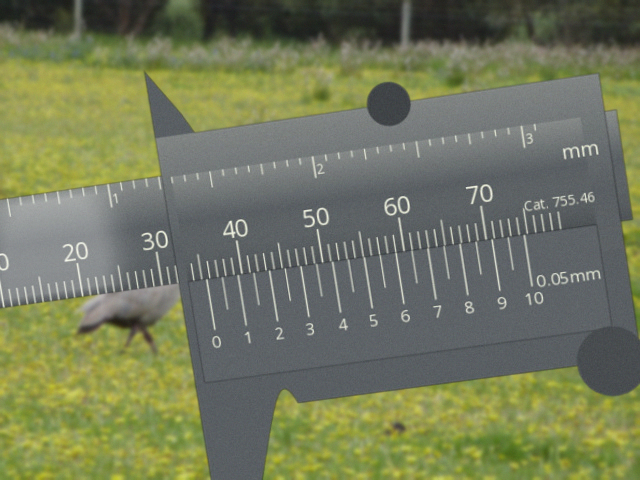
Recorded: 35.6 mm
